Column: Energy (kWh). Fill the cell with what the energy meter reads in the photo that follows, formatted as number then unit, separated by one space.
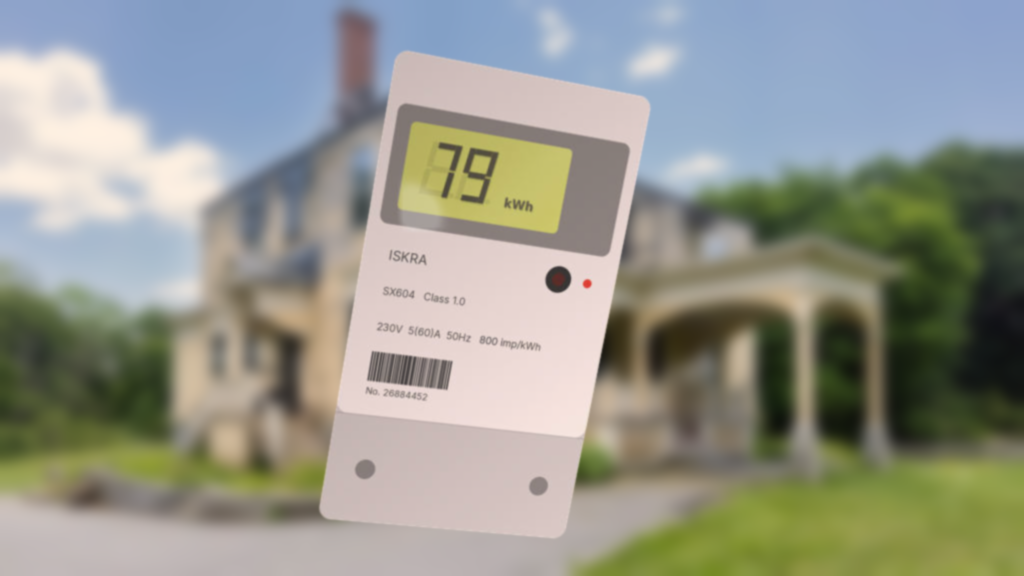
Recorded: 79 kWh
